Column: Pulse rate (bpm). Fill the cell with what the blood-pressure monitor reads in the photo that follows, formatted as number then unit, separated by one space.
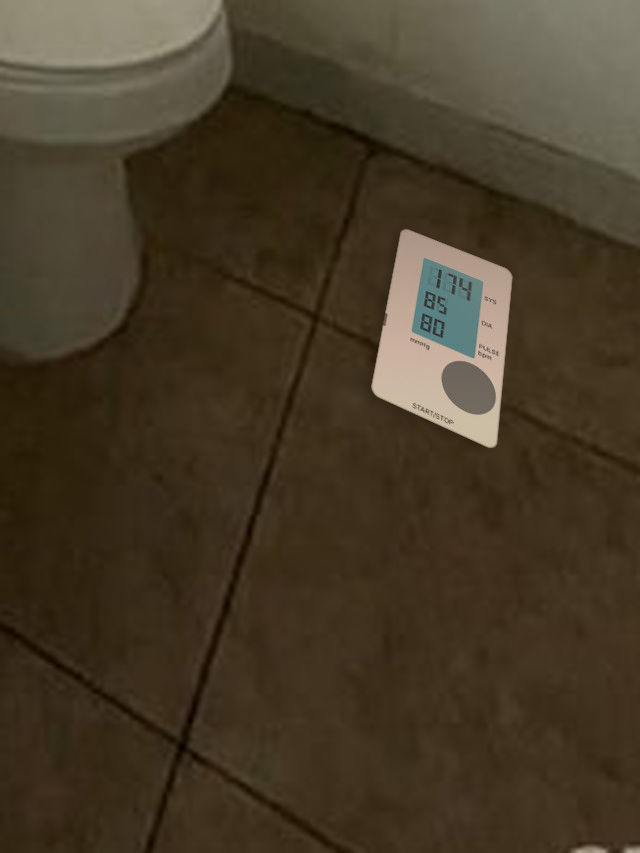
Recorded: 80 bpm
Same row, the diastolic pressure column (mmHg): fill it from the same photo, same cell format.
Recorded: 85 mmHg
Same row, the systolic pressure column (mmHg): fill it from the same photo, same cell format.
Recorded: 174 mmHg
